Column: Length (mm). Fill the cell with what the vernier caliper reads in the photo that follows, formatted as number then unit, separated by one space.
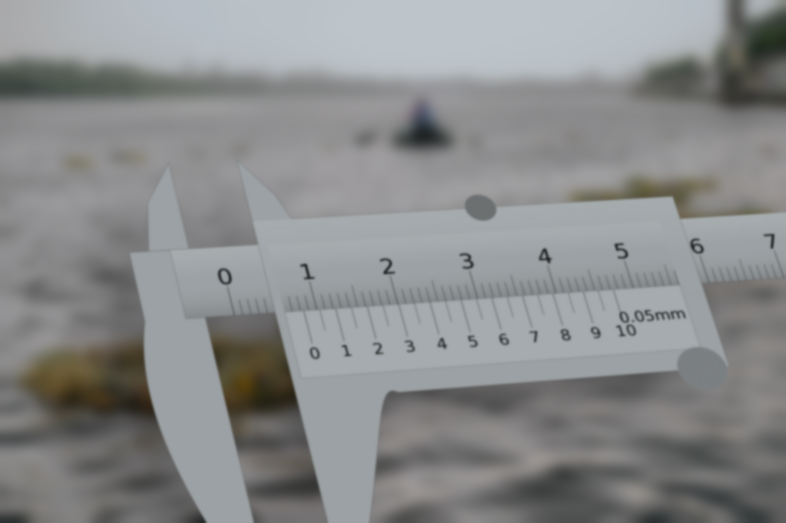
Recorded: 8.4 mm
